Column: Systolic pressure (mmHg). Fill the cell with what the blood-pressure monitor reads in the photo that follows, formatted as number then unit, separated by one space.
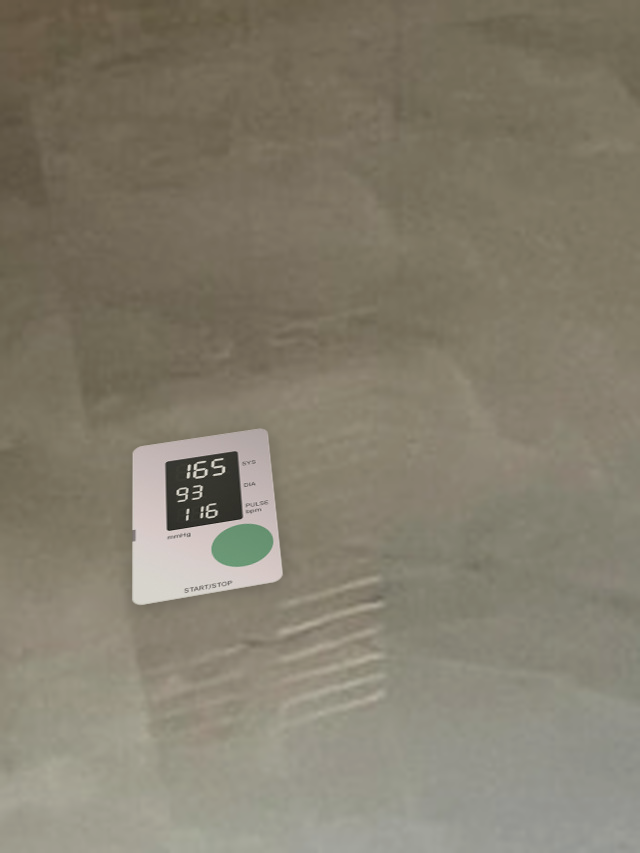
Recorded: 165 mmHg
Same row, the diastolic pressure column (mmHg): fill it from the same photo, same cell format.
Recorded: 93 mmHg
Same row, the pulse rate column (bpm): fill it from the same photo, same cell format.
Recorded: 116 bpm
